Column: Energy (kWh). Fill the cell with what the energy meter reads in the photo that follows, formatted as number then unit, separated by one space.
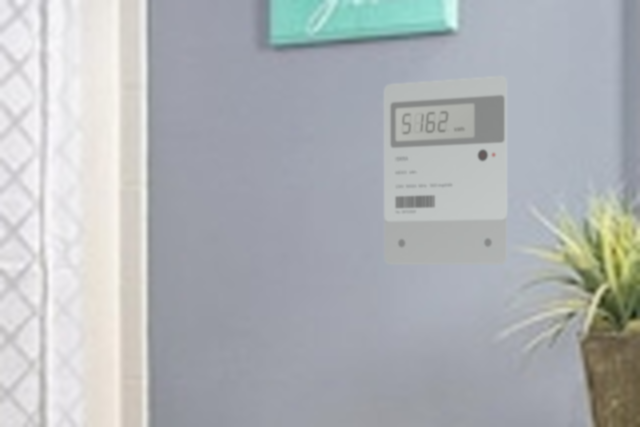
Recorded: 5162 kWh
